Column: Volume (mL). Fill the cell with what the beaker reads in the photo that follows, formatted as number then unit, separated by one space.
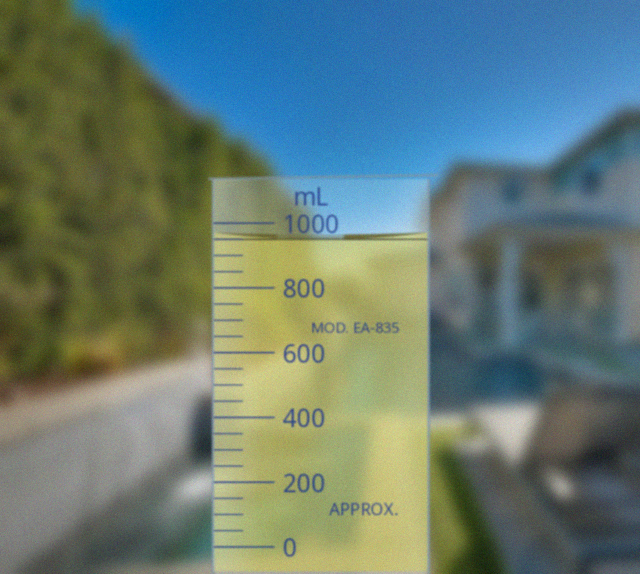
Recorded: 950 mL
